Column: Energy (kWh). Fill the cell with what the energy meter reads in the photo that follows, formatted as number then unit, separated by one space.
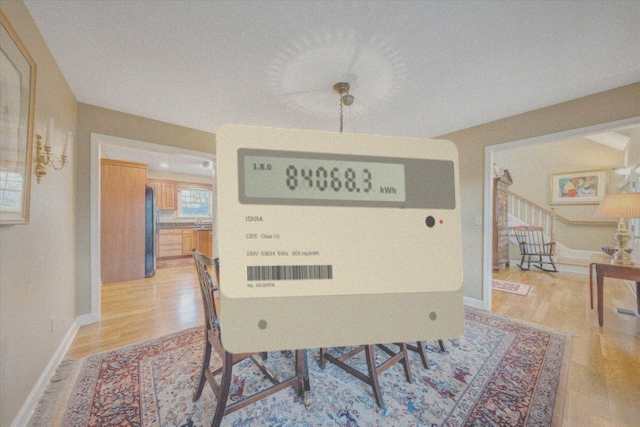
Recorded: 84068.3 kWh
